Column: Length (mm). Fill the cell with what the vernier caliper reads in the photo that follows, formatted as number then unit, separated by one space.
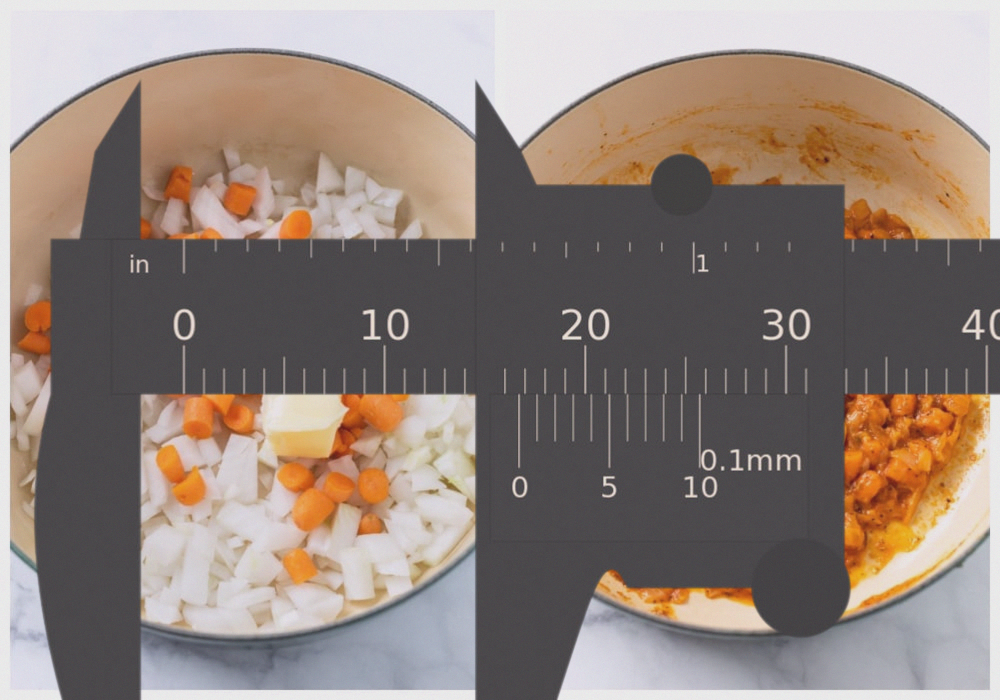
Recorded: 16.7 mm
